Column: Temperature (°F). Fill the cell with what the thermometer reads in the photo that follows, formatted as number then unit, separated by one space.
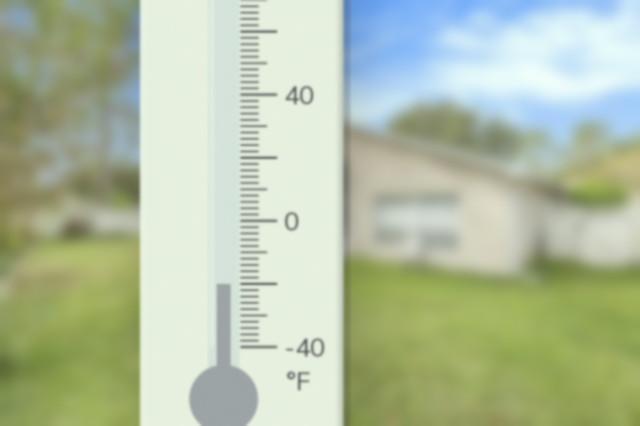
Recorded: -20 °F
